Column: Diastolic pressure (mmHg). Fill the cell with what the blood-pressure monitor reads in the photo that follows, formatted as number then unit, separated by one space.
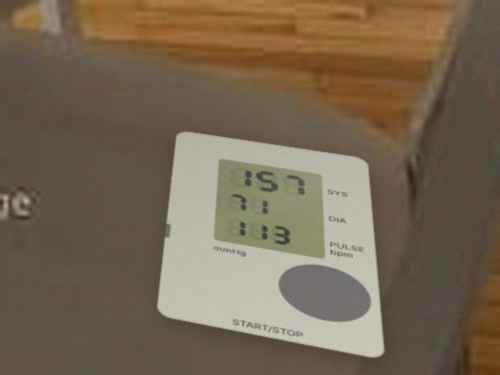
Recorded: 71 mmHg
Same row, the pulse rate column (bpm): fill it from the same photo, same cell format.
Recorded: 113 bpm
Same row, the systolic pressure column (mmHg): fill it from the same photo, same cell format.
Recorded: 157 mmHg
